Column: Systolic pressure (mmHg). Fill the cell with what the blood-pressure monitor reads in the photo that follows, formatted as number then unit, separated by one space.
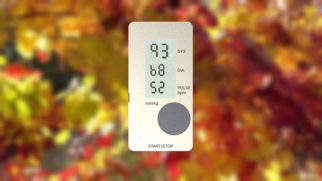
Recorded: 93 mmHg
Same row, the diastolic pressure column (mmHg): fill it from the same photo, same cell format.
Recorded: 68 mmHg
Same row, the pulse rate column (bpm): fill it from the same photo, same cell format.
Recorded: 52 bpm
